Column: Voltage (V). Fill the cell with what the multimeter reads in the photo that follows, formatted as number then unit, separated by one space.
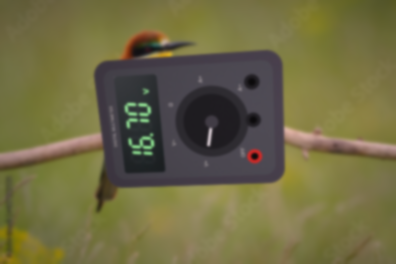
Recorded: 16.70 V
